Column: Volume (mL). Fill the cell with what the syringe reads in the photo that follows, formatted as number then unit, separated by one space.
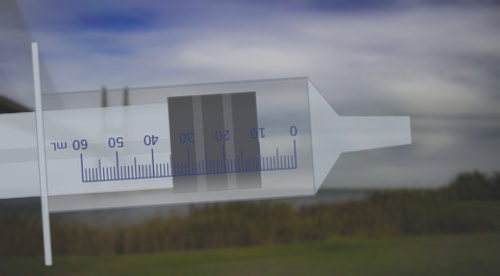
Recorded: 10 mL
